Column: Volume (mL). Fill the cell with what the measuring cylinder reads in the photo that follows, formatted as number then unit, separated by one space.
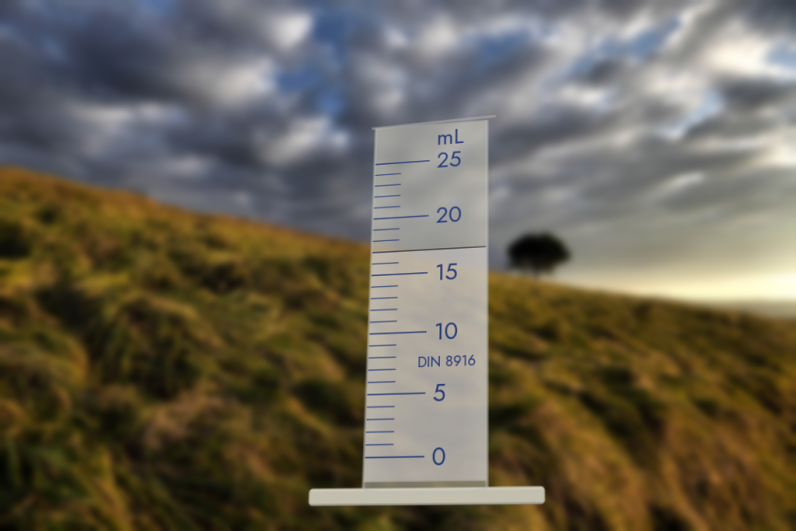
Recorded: 17 mL
